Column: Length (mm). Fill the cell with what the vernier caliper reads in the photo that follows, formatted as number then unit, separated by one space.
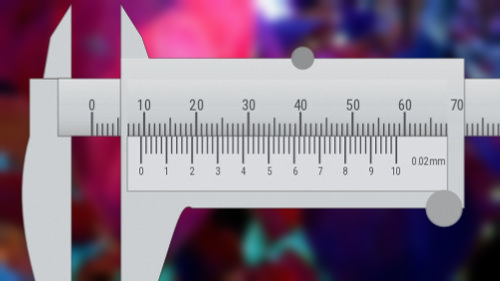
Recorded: 9.4 mm
